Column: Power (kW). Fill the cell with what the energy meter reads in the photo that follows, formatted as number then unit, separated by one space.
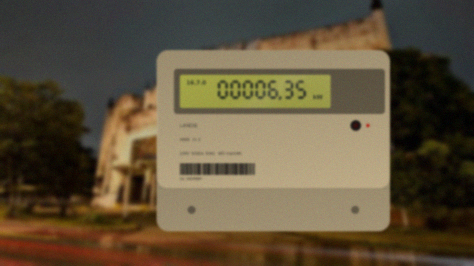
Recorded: 6.35 kW
